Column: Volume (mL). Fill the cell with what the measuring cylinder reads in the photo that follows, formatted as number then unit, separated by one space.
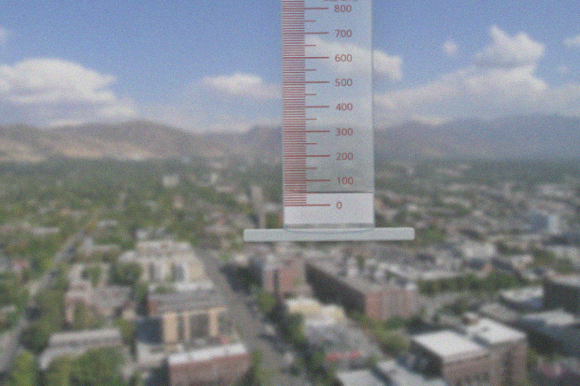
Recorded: 50 mL
